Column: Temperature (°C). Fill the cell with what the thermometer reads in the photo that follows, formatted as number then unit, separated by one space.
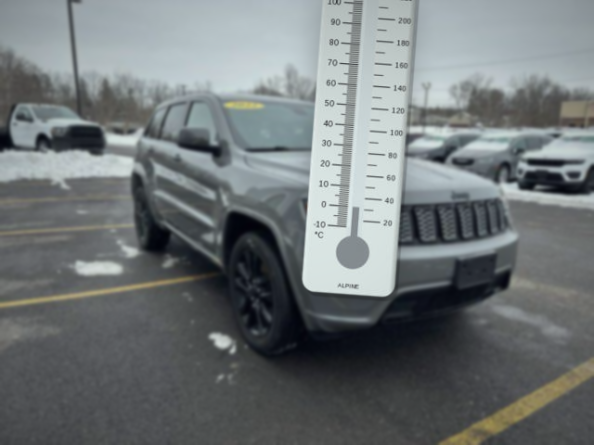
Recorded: 0 °C
